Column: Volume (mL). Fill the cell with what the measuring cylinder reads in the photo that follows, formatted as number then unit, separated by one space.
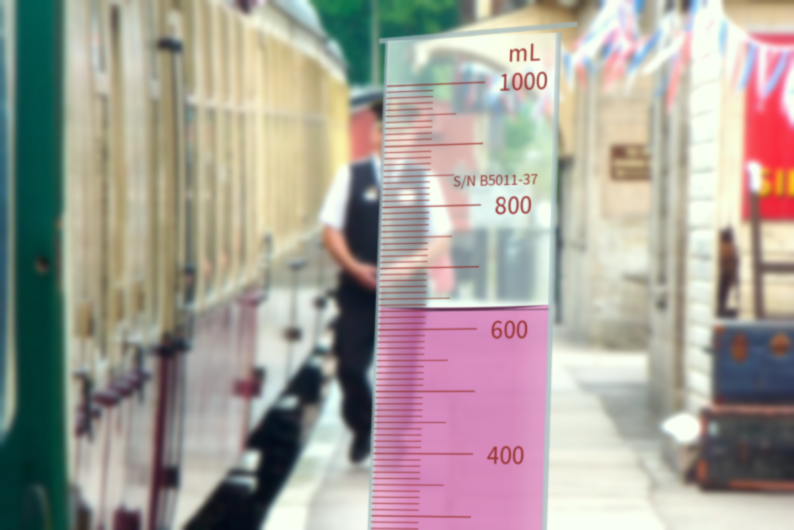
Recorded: 630 mL
